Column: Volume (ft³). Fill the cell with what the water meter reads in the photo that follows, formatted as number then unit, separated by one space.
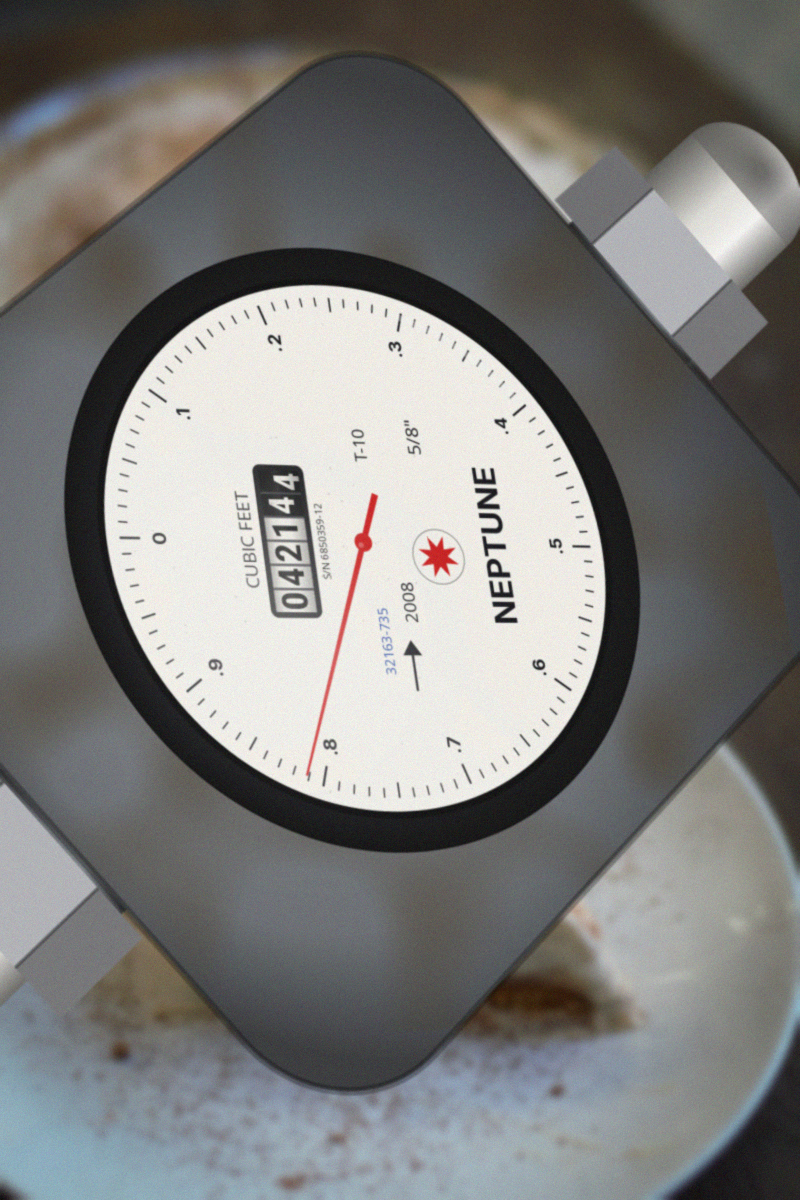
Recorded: 42143.81 ft³
